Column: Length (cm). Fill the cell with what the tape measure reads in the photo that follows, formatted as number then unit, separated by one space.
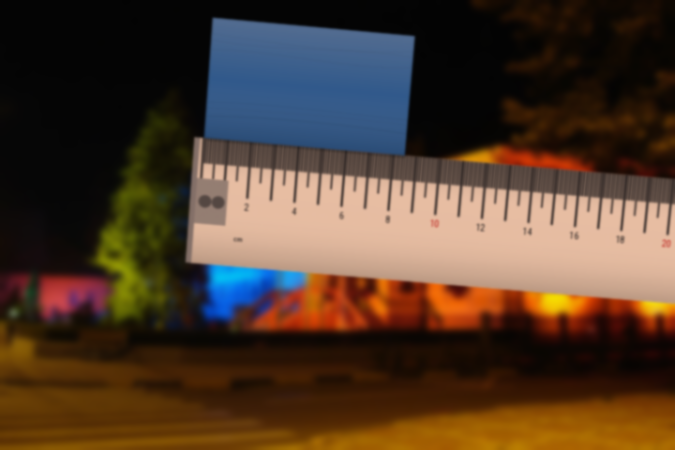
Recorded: 8.5 cm
